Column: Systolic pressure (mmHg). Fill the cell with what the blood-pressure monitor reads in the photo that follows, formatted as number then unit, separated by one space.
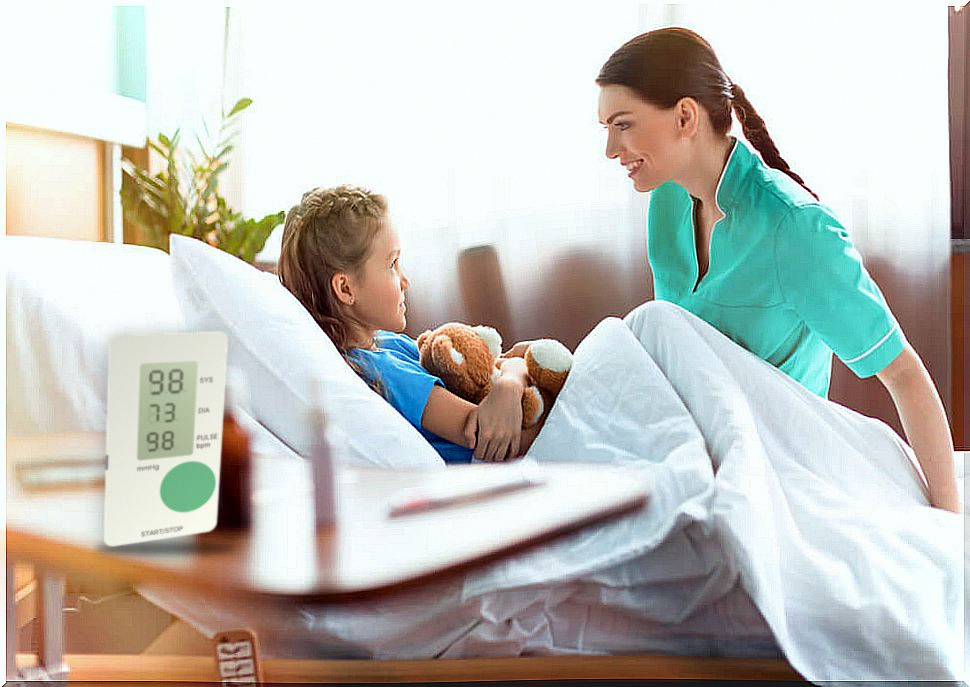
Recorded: 98 mmHg
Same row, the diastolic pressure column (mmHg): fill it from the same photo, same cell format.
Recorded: 73 mmHg
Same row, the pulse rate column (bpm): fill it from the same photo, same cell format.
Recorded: 98 bpm
